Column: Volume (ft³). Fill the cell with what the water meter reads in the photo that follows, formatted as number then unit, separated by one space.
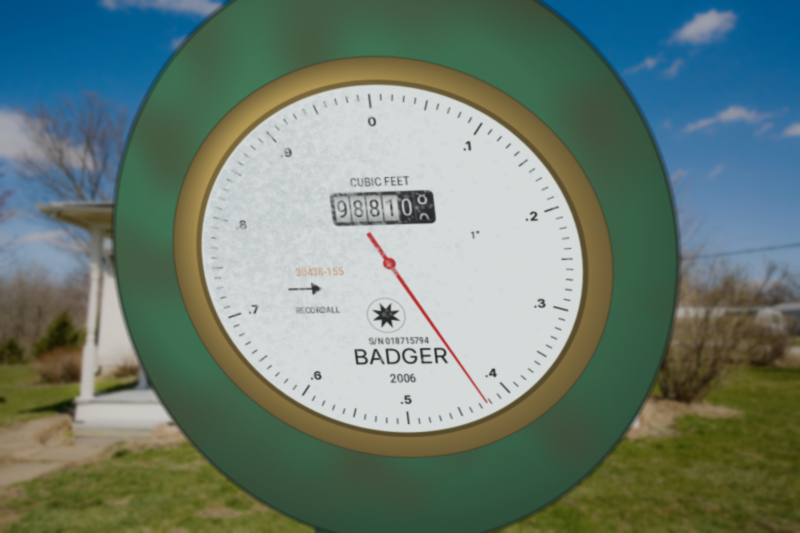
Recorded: 988108.42 ft³
